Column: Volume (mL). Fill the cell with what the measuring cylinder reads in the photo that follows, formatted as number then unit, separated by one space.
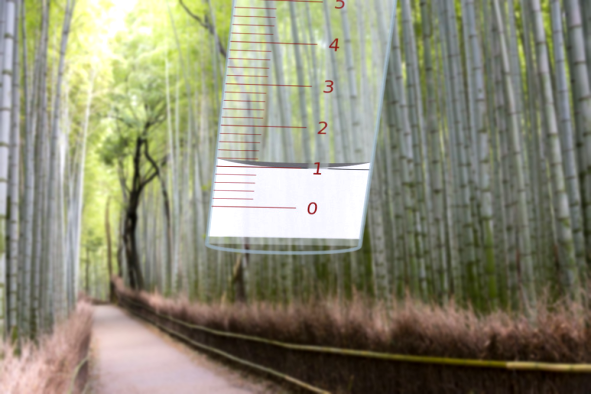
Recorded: 1 mL
